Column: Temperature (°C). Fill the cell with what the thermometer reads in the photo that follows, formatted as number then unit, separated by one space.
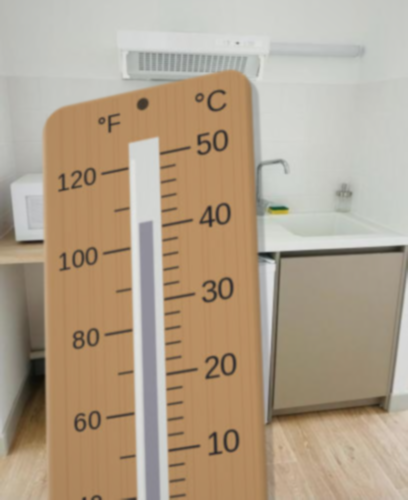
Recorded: 41 °C
